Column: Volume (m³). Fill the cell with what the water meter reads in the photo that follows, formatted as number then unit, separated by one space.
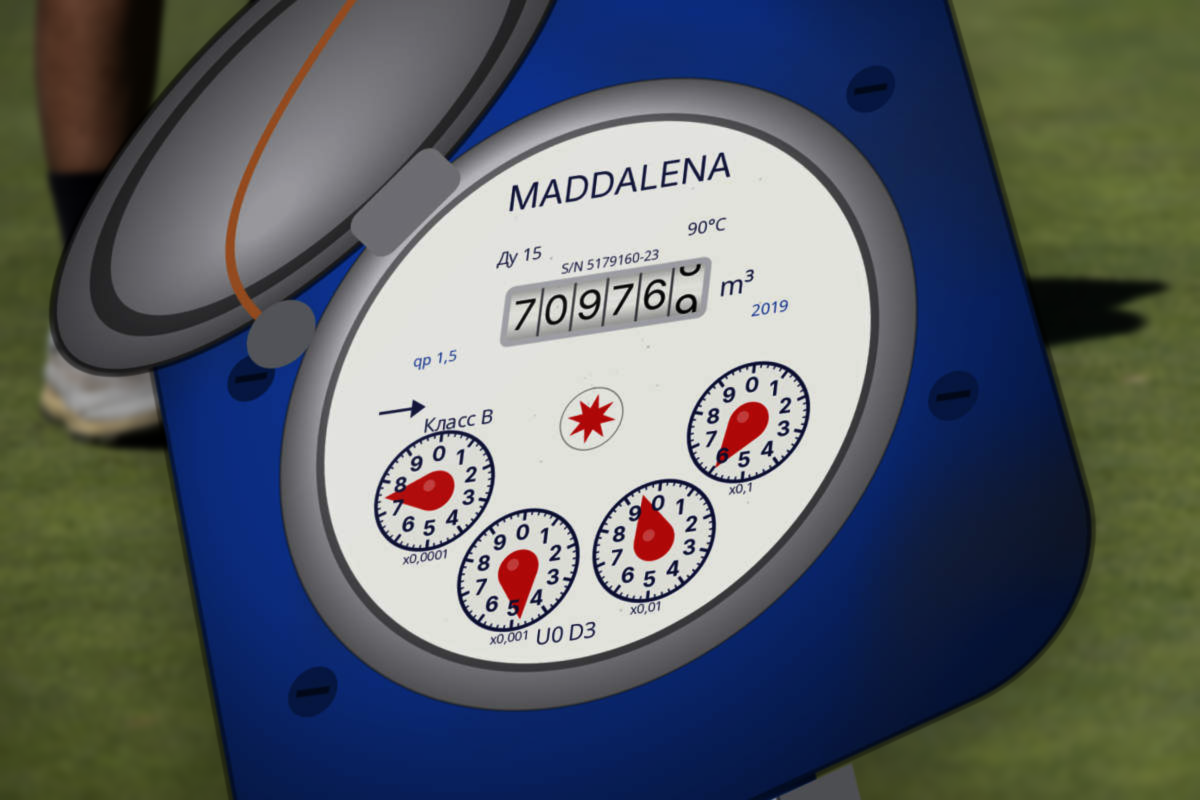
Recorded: 709768.5947 m³
